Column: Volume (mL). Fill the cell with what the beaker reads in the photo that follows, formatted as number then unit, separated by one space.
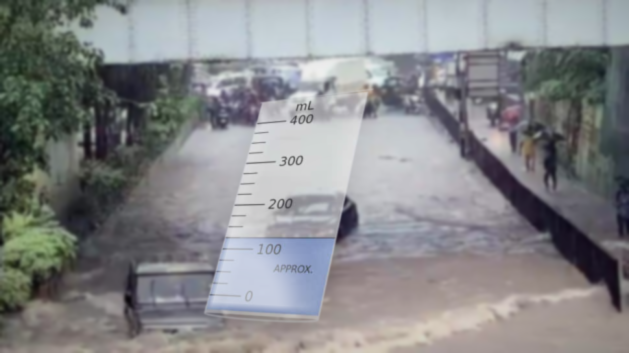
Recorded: 125 mL
